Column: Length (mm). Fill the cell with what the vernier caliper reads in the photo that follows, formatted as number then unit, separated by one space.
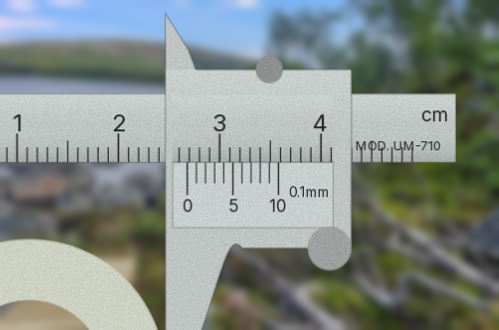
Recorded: 26.8 mm
